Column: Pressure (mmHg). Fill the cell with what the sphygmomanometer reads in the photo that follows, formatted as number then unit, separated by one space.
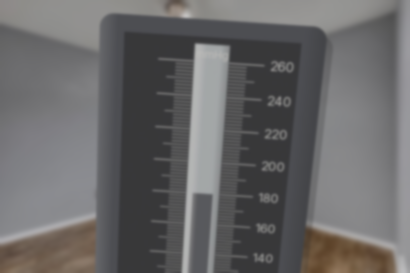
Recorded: 180 mmHg
